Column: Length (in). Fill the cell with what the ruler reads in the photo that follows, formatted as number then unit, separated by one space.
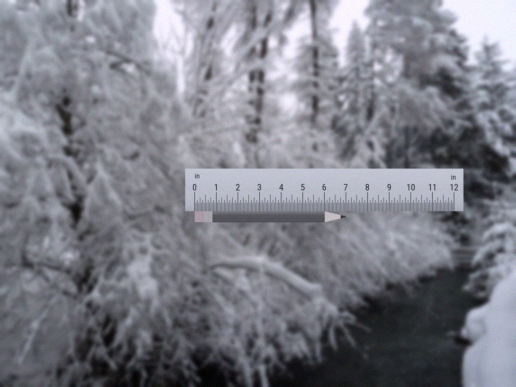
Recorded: 7 in
